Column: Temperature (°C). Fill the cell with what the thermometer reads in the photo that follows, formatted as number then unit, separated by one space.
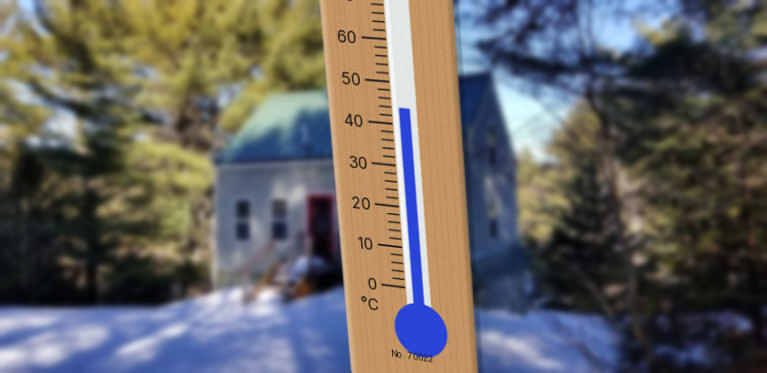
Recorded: 44 °C
